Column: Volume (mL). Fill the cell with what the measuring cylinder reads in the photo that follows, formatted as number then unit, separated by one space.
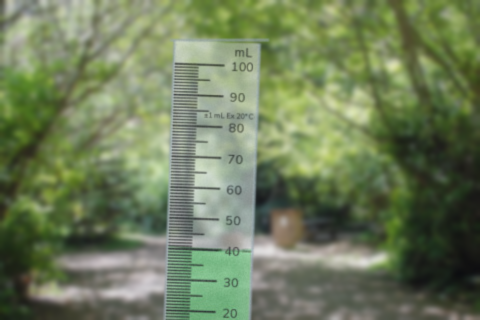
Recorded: 40 mL
